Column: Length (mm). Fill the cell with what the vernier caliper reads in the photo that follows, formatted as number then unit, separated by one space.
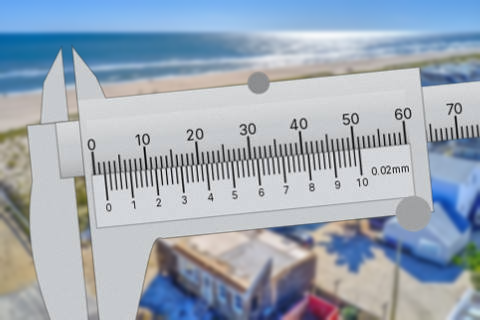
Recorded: 2.0 mm
